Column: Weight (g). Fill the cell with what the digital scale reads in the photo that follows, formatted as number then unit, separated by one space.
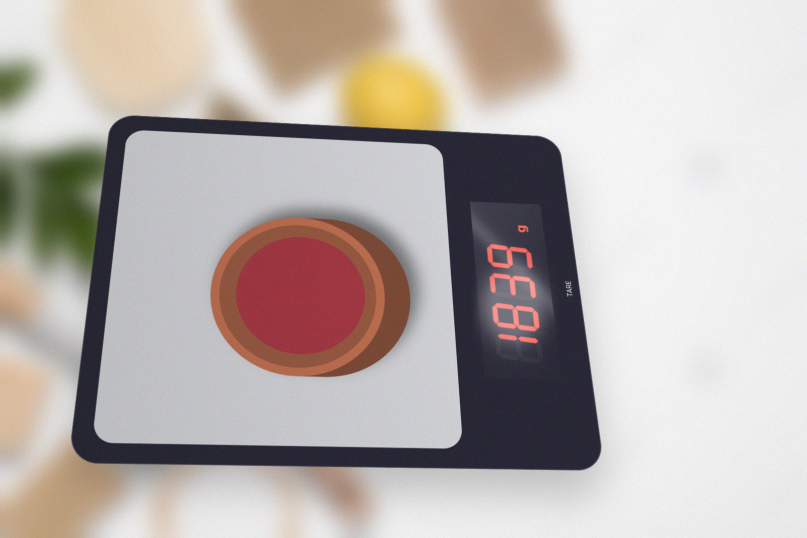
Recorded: 1839 g
